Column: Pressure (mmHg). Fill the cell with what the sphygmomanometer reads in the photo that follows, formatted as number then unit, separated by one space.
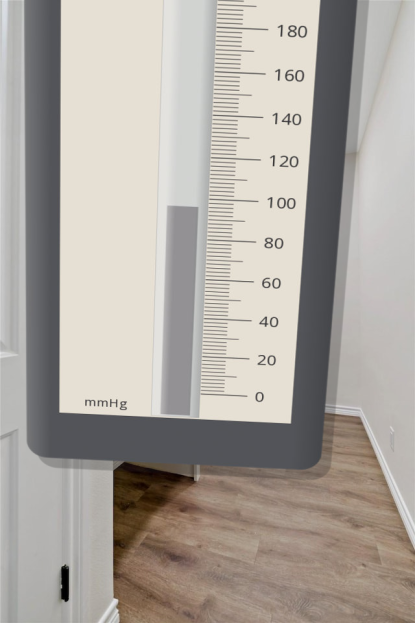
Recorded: 96 mmHg
